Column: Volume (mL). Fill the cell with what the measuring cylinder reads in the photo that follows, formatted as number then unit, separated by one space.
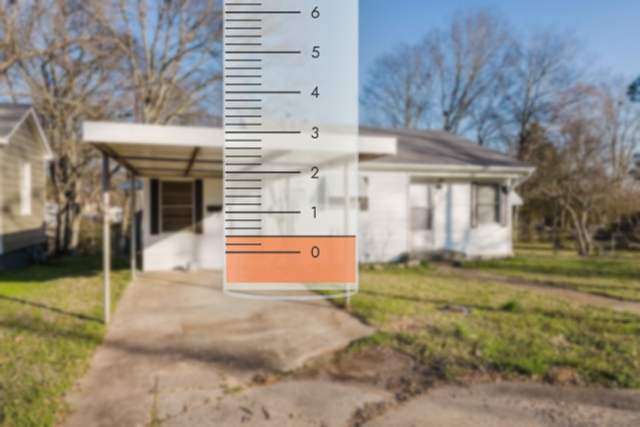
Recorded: 0.4 mL
